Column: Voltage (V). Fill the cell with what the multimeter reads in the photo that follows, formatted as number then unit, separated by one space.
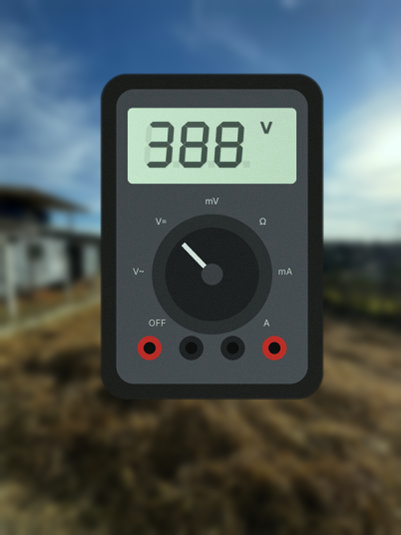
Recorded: 388 V
